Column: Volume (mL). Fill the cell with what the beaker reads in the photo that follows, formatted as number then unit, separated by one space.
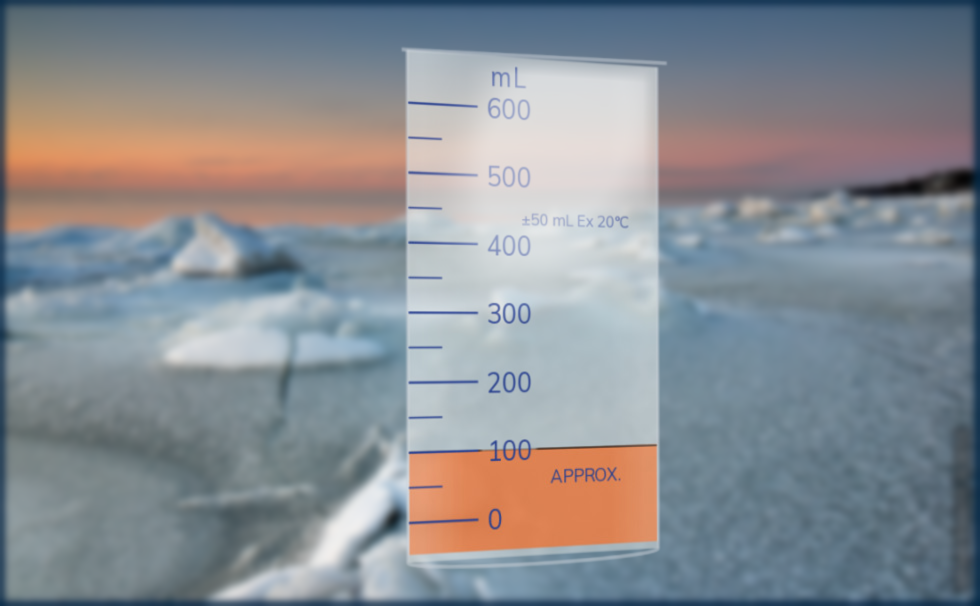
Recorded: 100 mL
